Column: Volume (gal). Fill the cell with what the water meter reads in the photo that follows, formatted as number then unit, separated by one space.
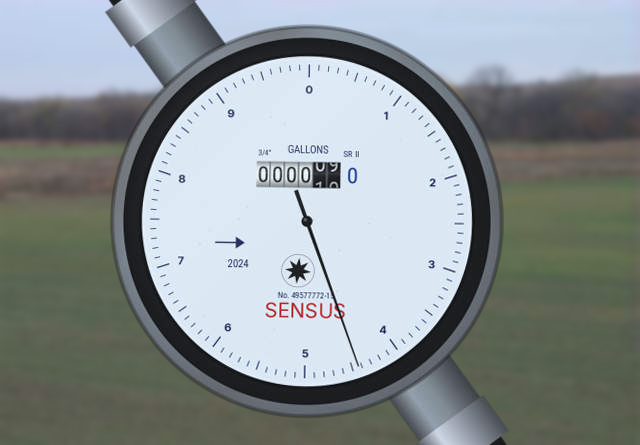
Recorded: 94.4 gal
